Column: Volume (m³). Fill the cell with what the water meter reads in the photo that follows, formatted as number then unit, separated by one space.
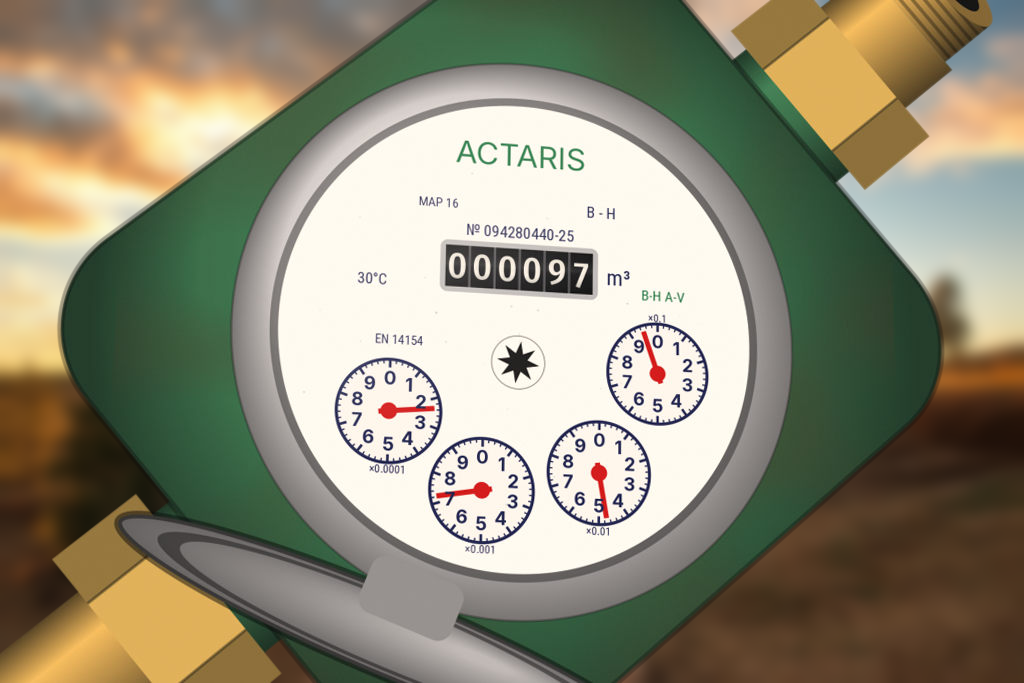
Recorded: 96.9472 m³
